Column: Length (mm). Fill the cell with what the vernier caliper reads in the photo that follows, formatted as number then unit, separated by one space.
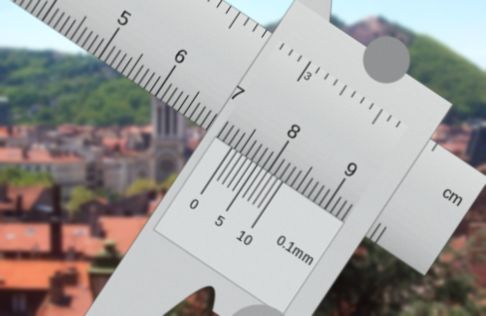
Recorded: 73.6 mm
